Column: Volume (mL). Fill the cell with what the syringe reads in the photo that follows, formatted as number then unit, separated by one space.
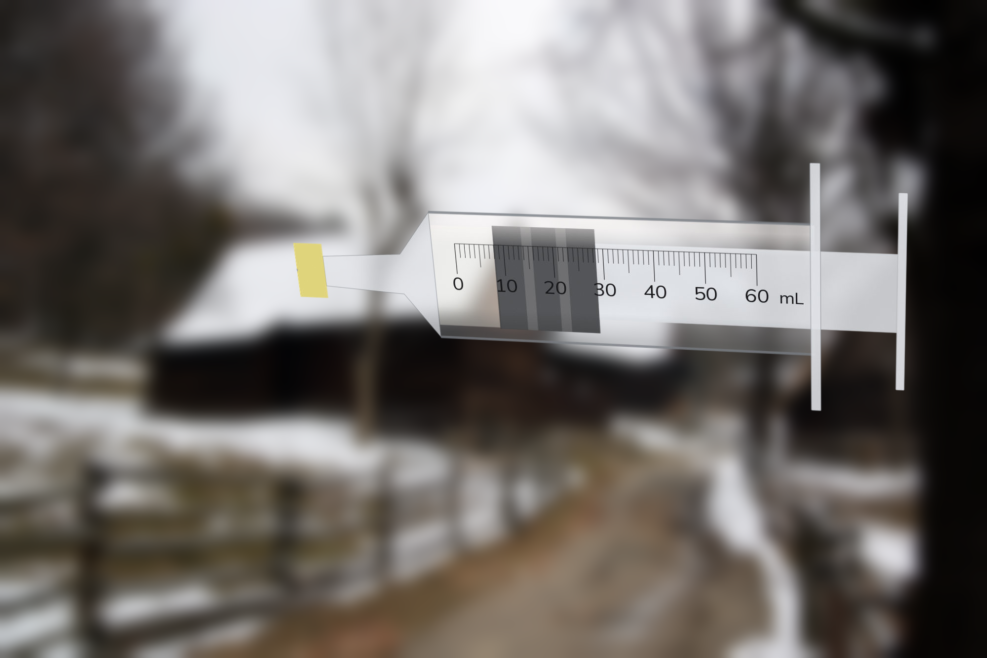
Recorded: 8 mL
